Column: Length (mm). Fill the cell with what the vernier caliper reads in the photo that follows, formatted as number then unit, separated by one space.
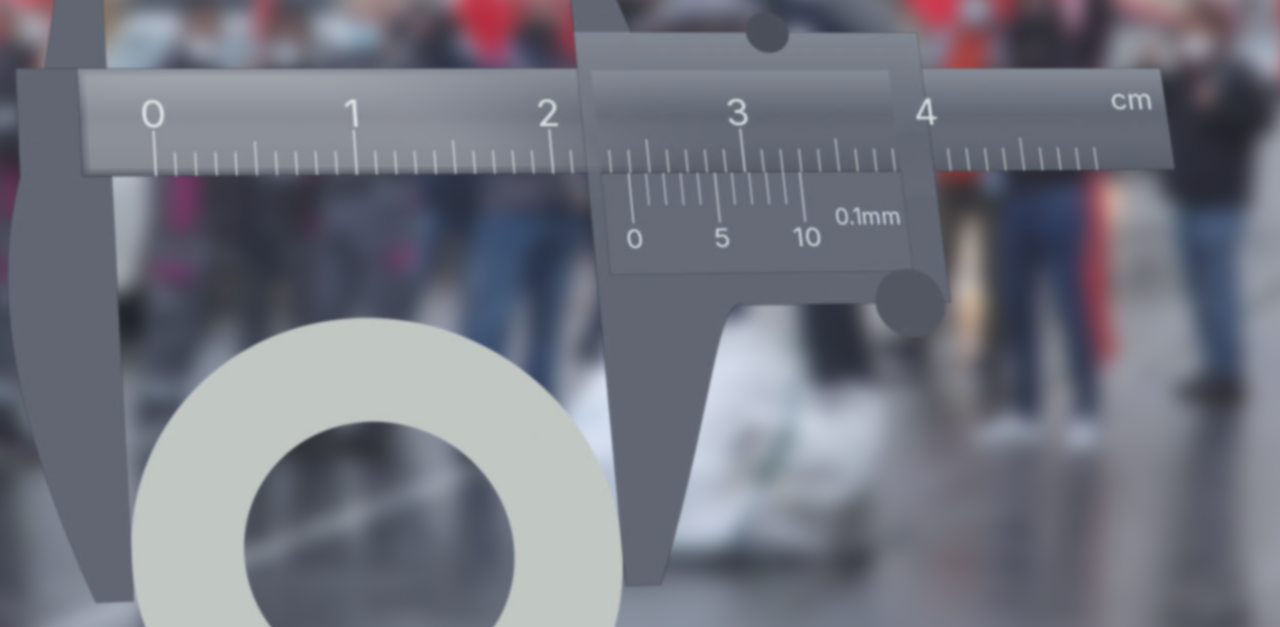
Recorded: 23.9 mm
